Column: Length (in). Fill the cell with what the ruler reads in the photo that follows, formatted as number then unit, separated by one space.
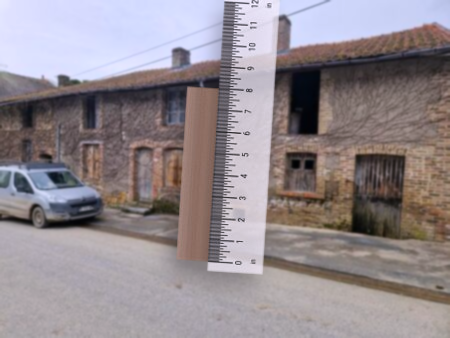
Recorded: 8 in
